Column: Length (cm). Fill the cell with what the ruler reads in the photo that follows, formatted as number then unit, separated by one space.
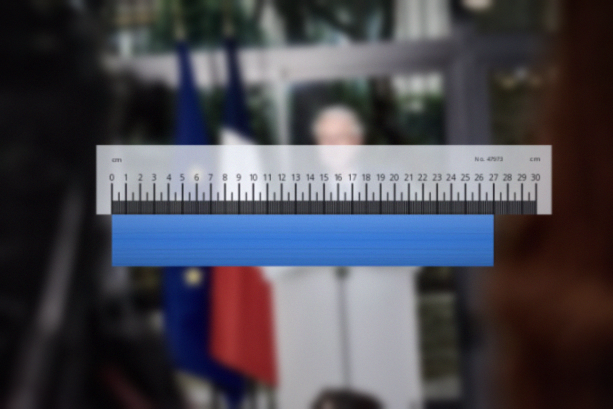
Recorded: 27 cm
